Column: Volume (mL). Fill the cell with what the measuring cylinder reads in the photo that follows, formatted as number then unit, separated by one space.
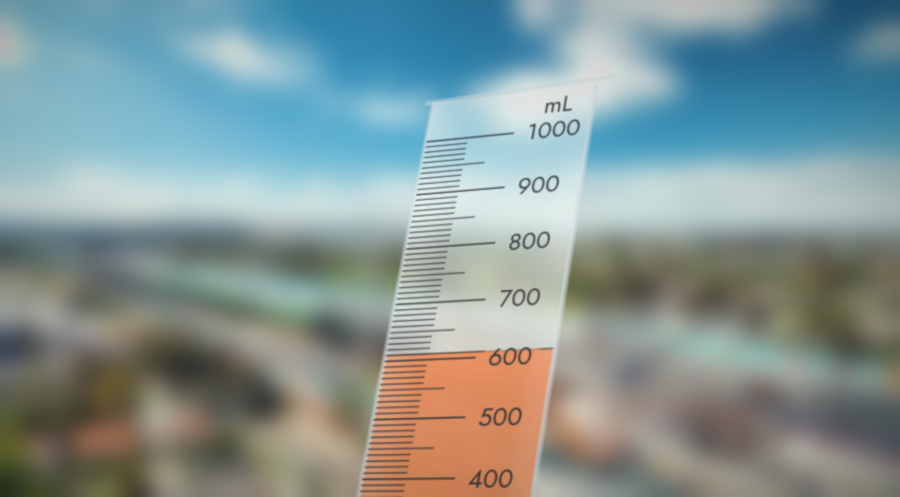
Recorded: 610 mL
